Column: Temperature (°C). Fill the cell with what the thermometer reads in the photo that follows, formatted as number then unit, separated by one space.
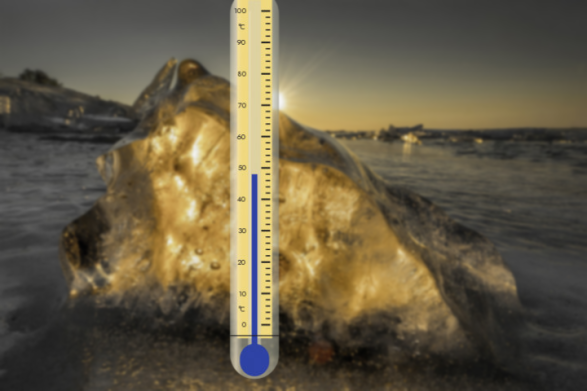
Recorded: 48 °C
